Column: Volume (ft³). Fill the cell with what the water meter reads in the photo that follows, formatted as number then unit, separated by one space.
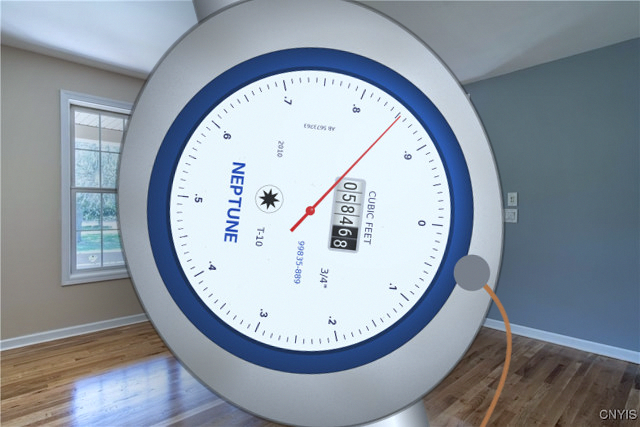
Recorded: 58467.85 ft³
